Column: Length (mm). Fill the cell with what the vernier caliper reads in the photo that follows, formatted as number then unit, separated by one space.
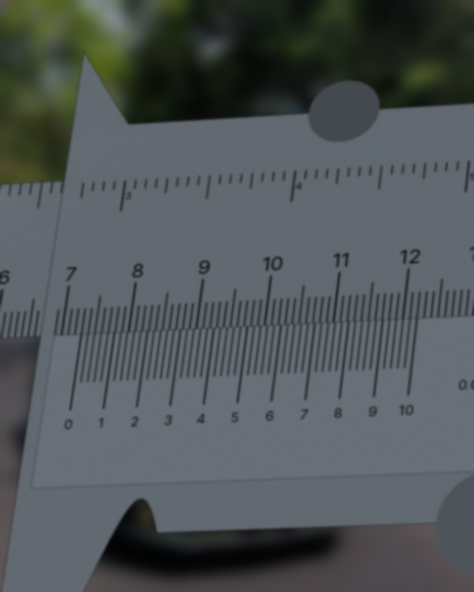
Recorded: 73.0 mm
